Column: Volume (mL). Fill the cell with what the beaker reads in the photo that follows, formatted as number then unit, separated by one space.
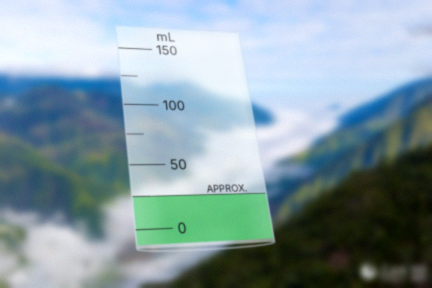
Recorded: 25 mL
